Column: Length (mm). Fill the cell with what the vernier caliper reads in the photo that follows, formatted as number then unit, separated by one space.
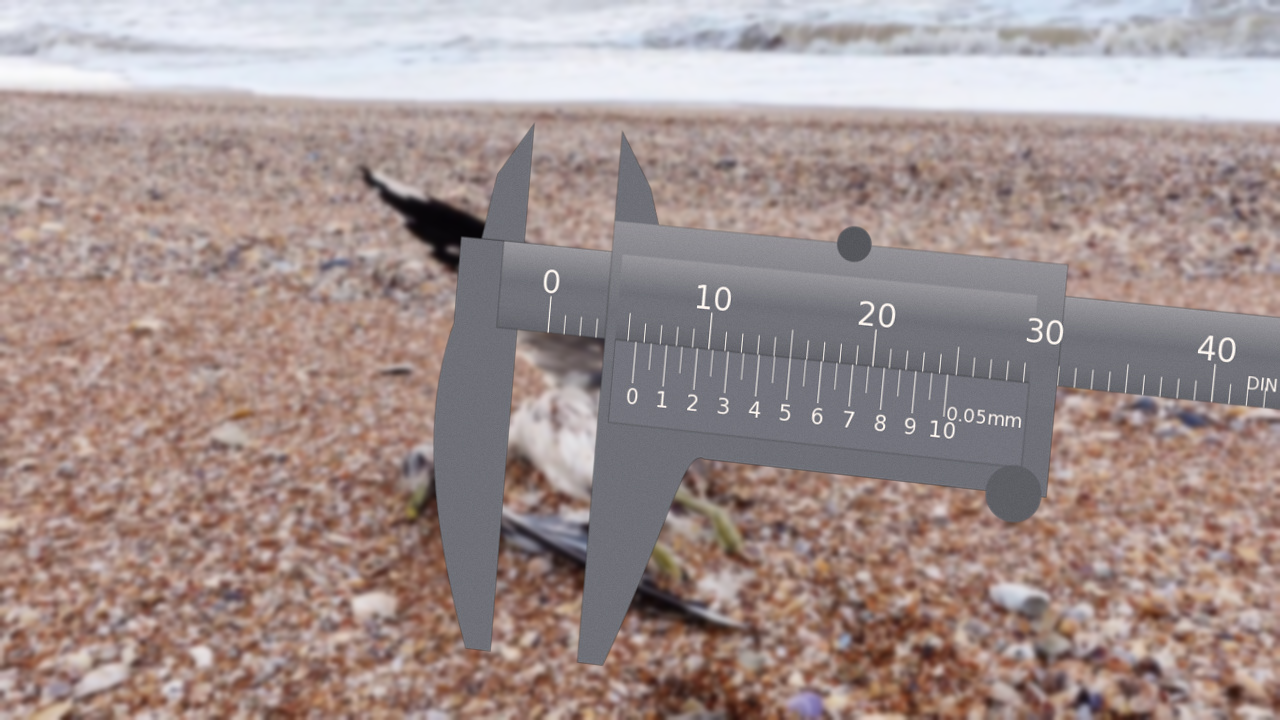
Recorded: 5.5 mm
